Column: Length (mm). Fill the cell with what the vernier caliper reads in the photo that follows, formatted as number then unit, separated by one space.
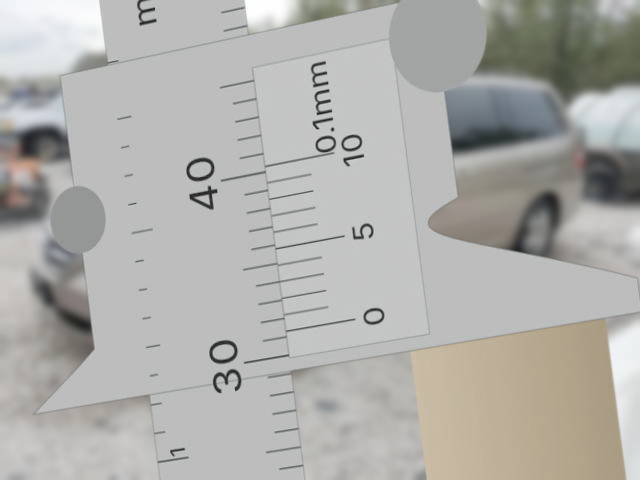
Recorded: 31.3 mm
